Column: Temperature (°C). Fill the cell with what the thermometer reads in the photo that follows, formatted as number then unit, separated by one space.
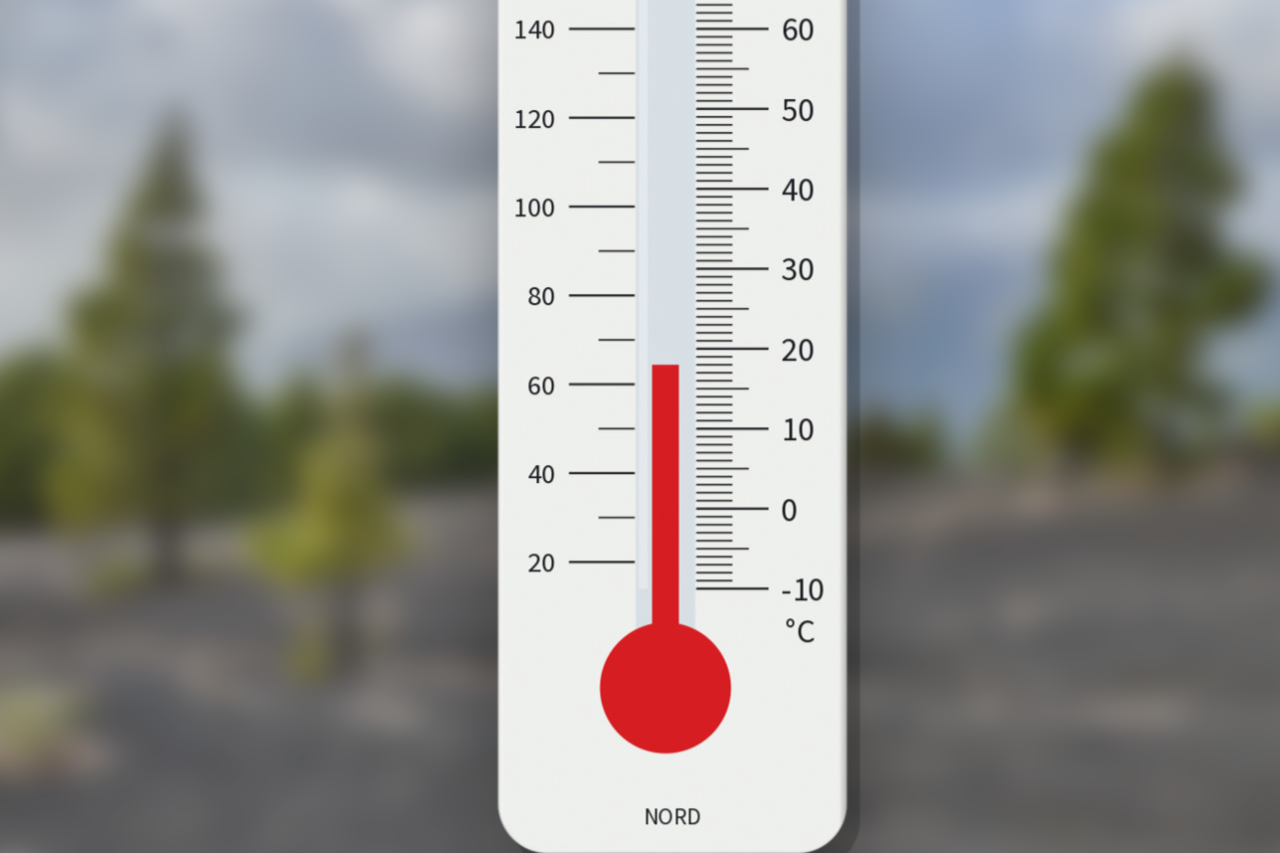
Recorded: 18 °C
